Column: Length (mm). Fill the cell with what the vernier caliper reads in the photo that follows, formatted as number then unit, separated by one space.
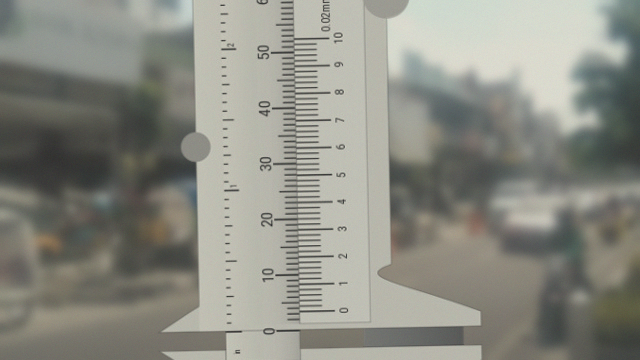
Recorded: 3.4 mm
